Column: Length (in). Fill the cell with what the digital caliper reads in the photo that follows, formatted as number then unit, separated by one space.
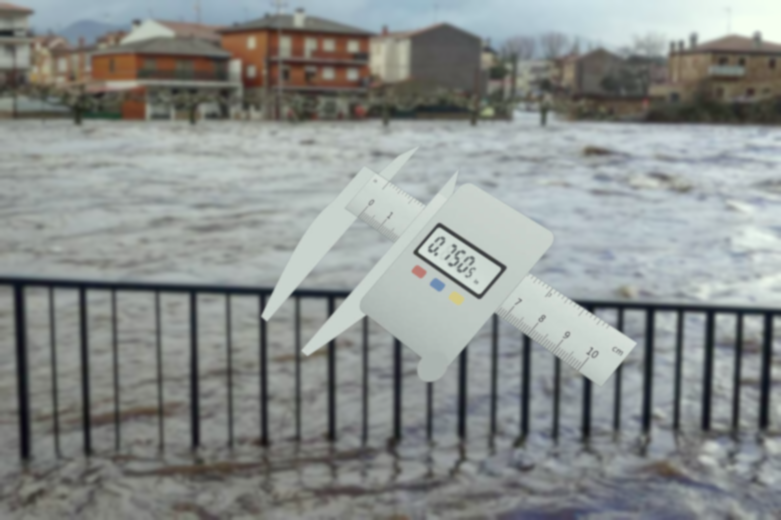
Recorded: 0.7505 in
